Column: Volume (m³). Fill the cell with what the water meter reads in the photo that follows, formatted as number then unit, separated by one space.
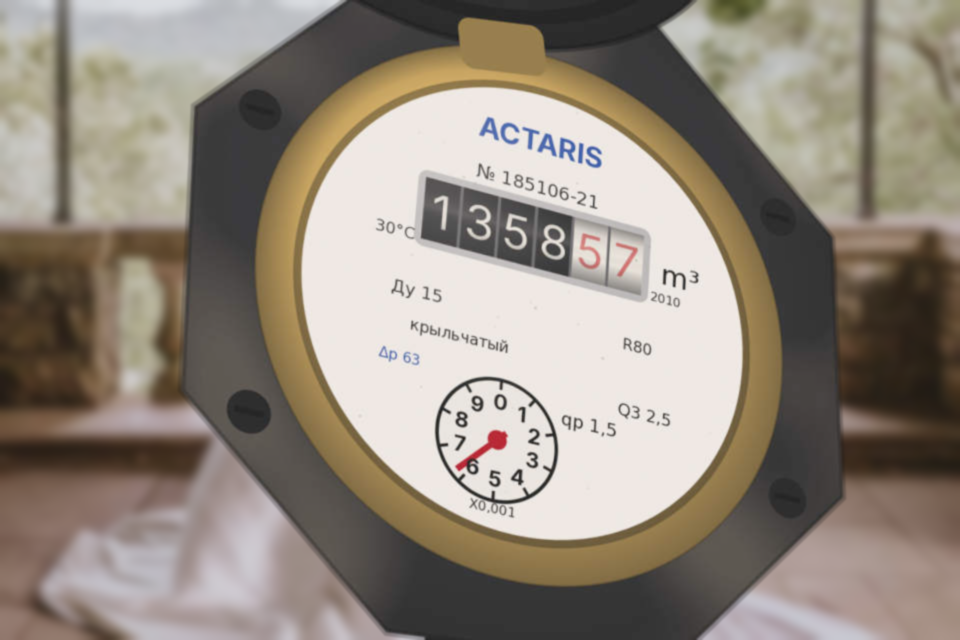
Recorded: 1358.576 m³
